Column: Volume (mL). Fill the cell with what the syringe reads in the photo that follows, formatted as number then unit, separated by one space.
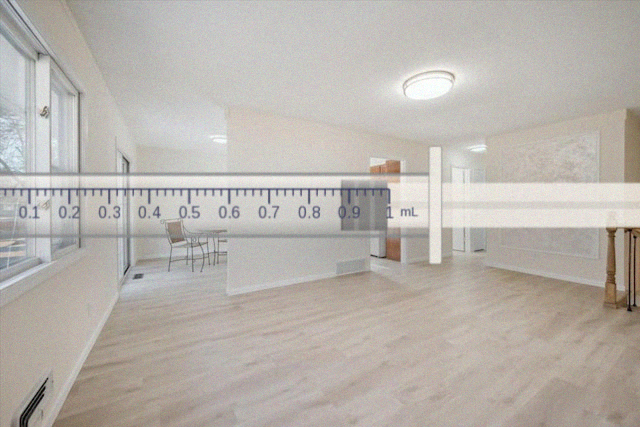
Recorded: 0.88 mL
